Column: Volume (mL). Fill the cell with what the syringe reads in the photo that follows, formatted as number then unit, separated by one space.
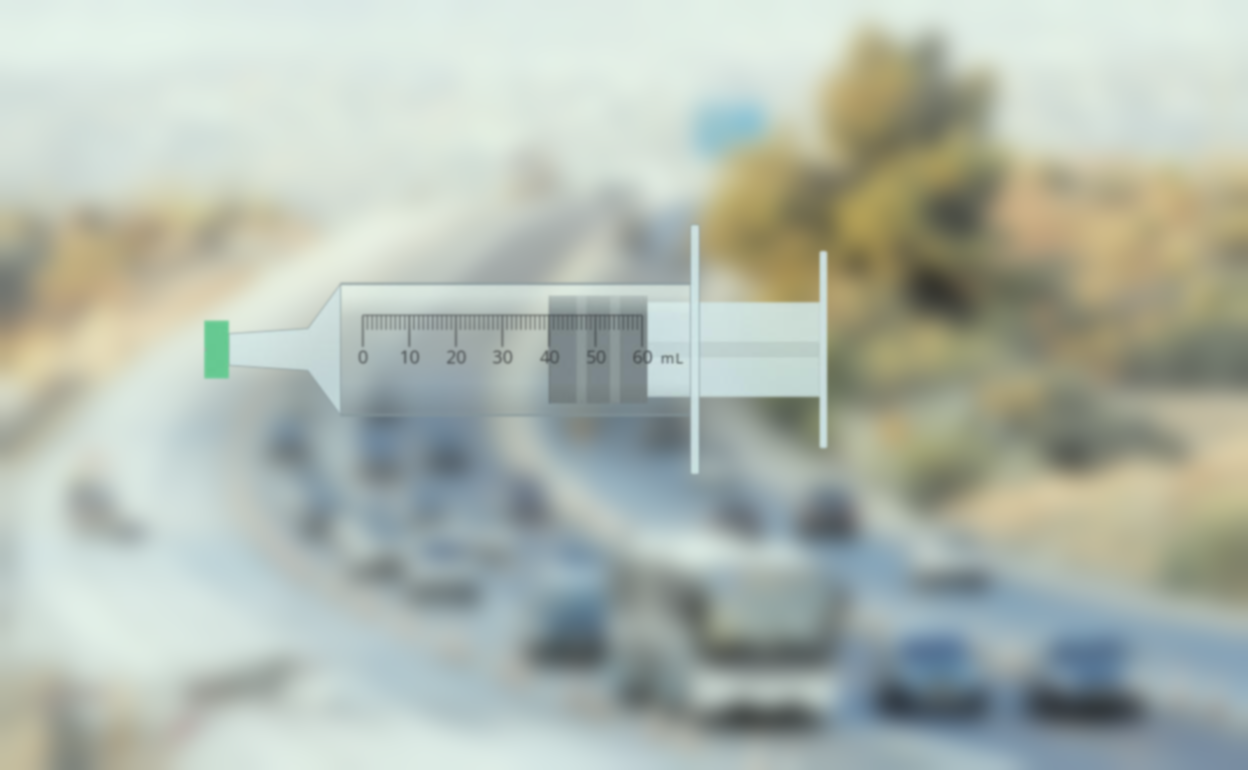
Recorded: 40 mL
